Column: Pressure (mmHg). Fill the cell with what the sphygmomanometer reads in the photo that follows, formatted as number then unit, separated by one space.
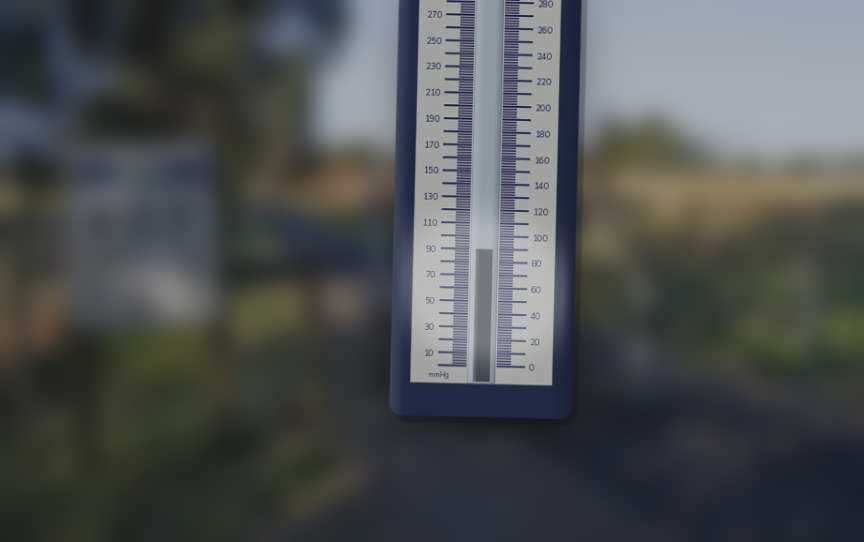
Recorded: 90 mmHg
